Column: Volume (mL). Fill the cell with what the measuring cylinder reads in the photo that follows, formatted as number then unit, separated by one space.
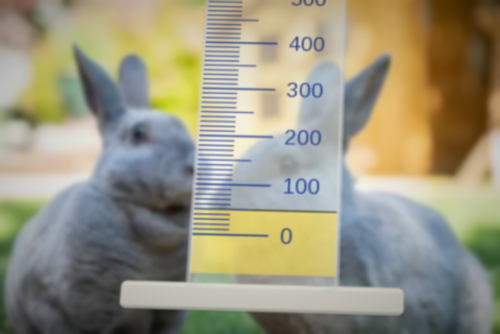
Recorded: 50 mL
